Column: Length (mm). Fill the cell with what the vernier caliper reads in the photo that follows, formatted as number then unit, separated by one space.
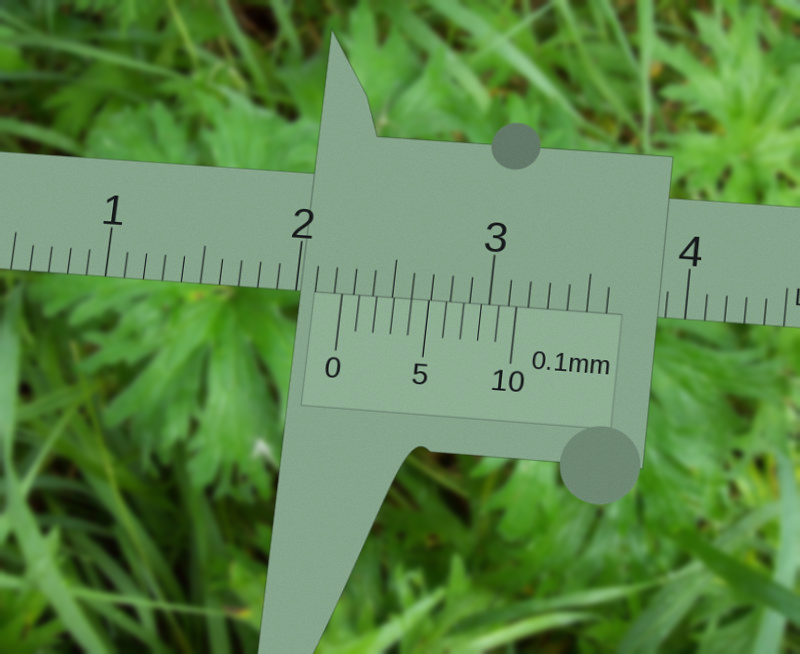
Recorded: 22.4 mm
